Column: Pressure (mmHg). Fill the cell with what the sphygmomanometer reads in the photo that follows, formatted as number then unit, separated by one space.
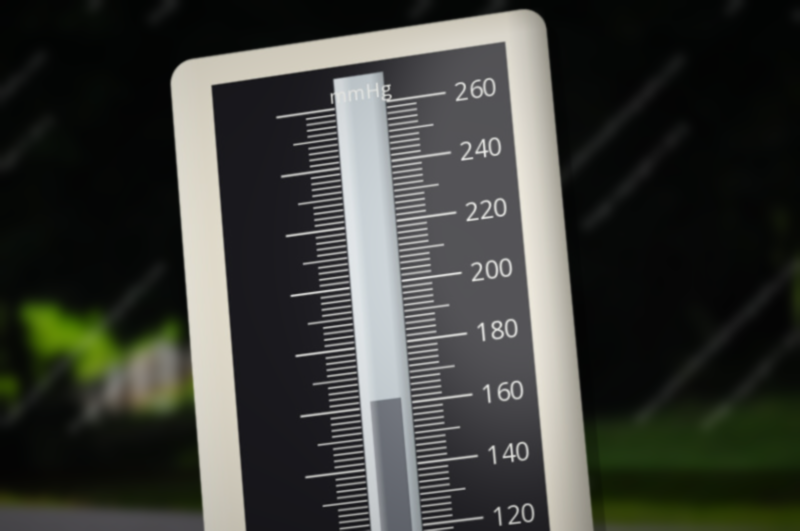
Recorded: 162 mmHg
